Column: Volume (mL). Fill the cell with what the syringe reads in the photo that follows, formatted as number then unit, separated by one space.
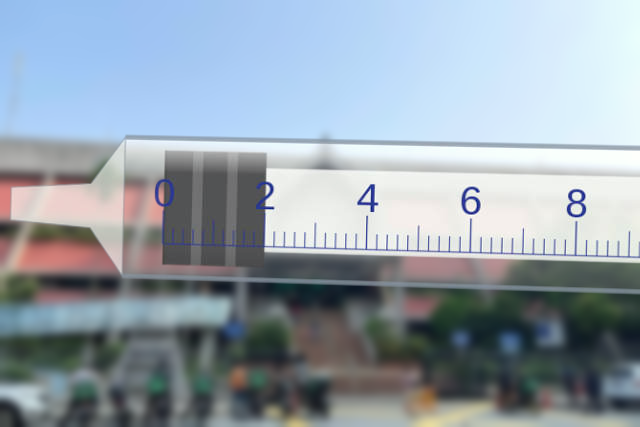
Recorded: 0 mL
